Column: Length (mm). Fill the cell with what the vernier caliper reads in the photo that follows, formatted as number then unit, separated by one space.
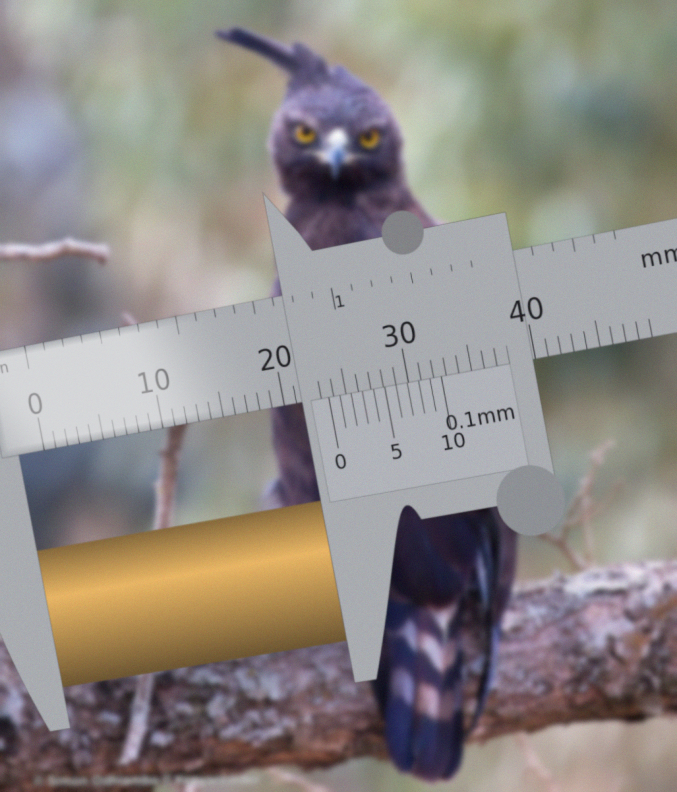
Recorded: 23.6 mm
